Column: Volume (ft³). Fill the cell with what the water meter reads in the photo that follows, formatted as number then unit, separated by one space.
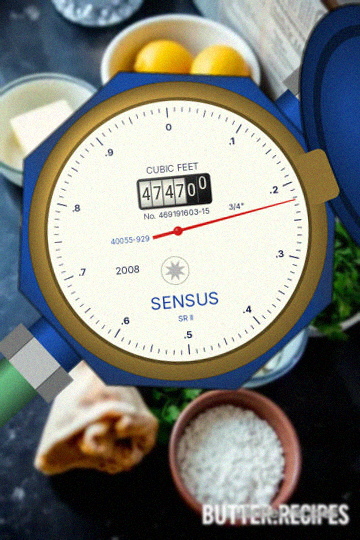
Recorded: 474700.22 ft³
